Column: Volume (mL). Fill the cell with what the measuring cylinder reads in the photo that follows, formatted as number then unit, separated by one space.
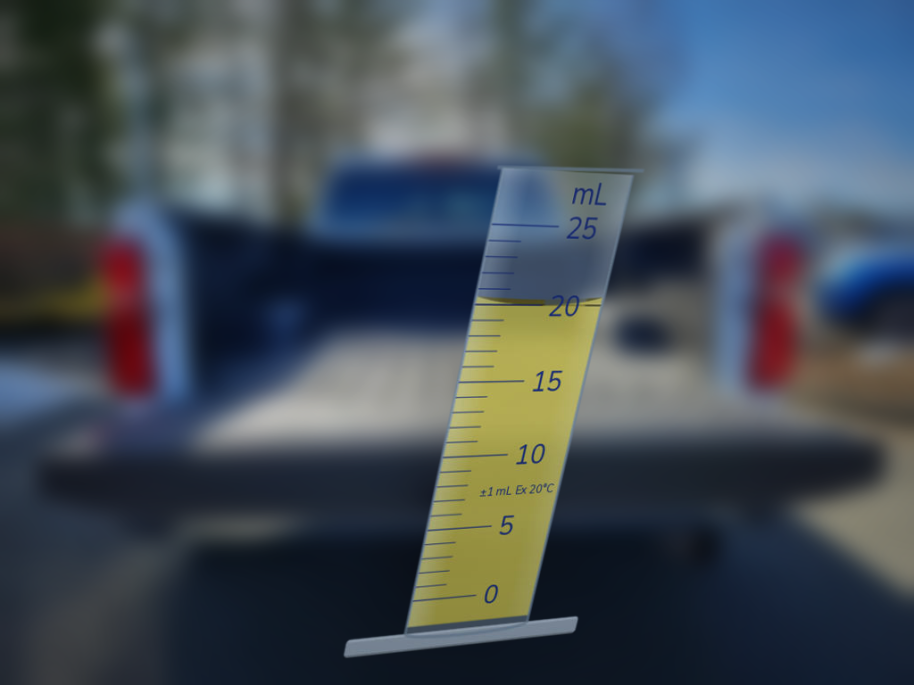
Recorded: 20 mL
